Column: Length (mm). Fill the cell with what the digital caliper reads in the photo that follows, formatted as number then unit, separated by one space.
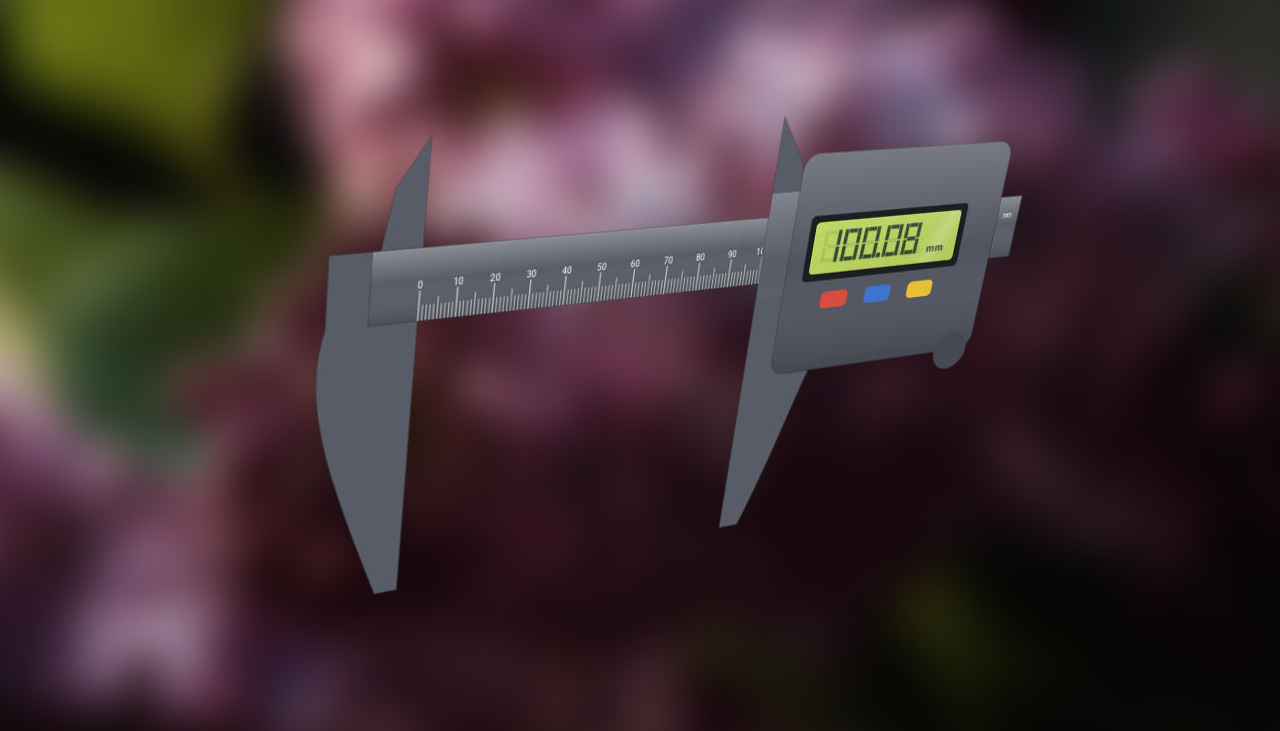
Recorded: 100.08 mm
